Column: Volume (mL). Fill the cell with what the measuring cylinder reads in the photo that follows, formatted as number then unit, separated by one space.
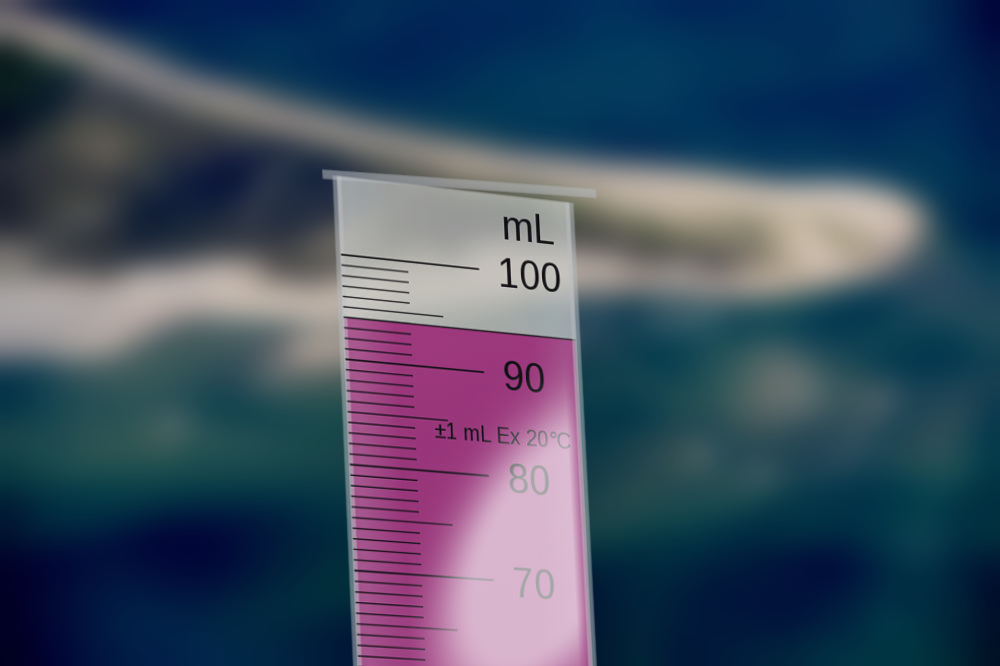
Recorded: 94 mL
